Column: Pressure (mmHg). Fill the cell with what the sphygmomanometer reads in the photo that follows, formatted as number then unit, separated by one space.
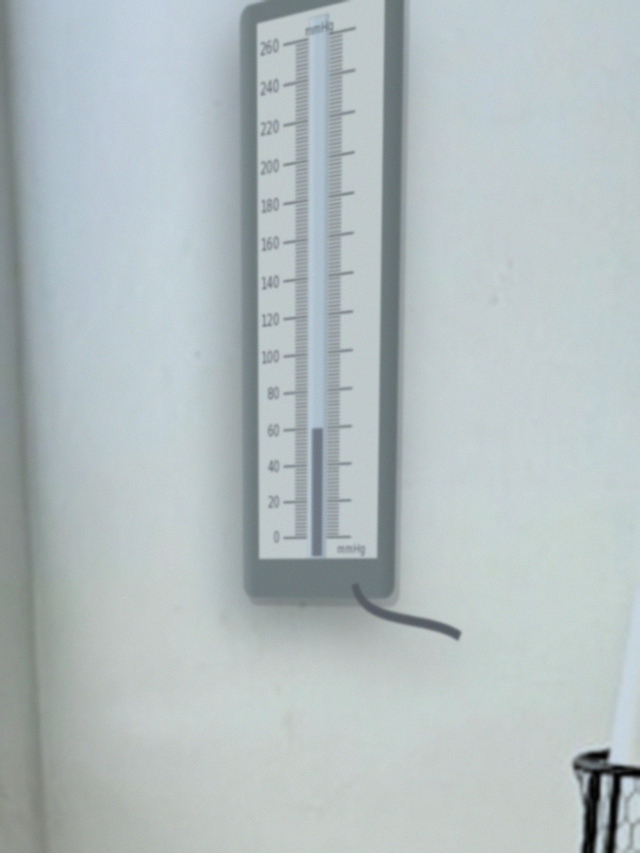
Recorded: 60 mmHg
